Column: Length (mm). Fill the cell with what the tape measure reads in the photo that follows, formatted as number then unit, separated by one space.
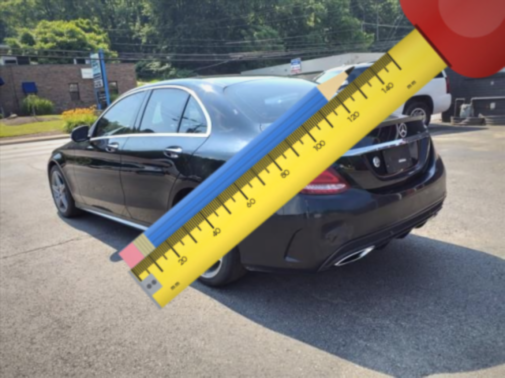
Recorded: 135 mm
